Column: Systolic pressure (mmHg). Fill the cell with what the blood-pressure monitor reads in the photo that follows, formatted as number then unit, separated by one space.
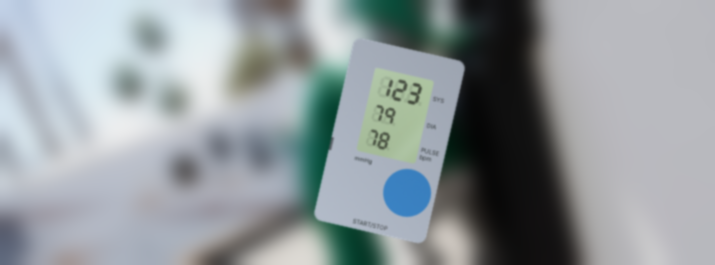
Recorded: 123 mmHg
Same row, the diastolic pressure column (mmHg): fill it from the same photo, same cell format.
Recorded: 79 mmHg
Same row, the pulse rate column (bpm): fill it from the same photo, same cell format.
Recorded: 78 bpm
